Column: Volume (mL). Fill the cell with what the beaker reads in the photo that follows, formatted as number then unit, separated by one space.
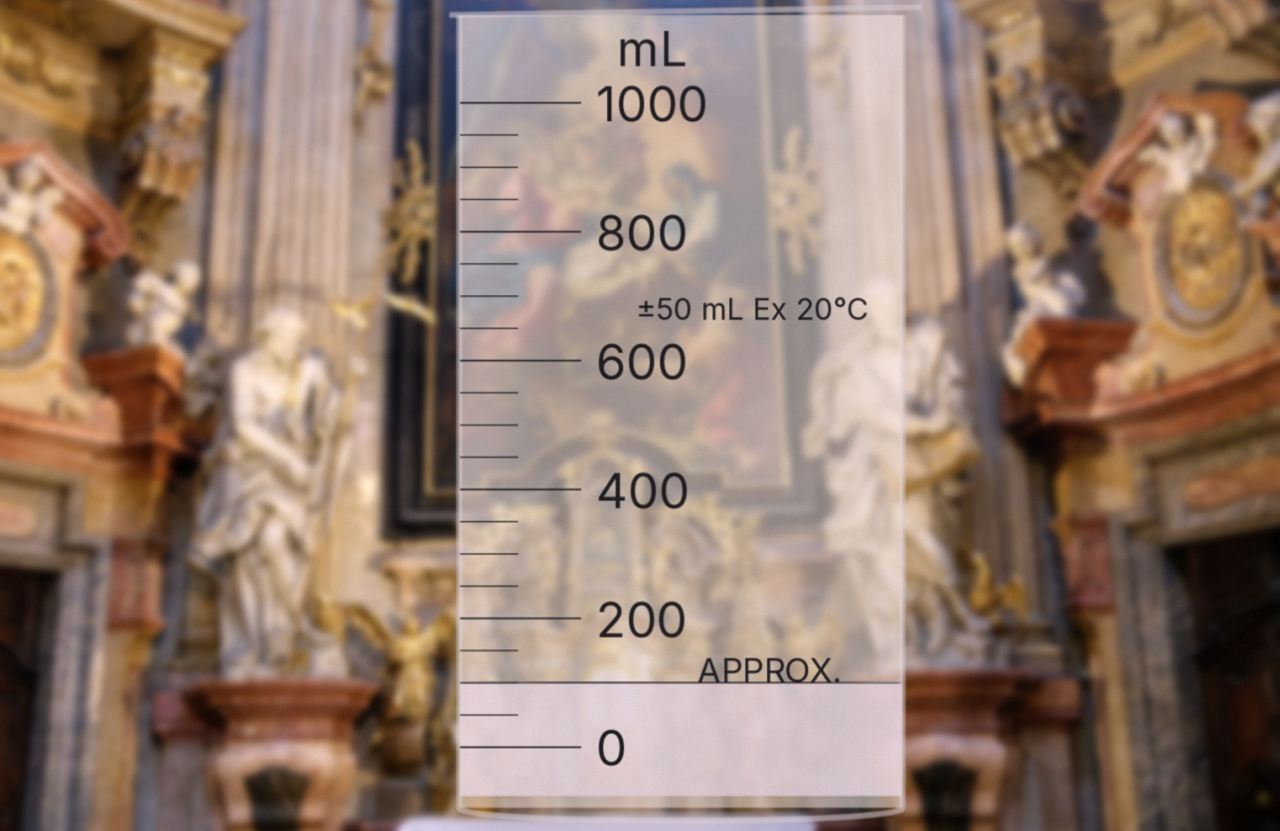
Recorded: 100 mL
